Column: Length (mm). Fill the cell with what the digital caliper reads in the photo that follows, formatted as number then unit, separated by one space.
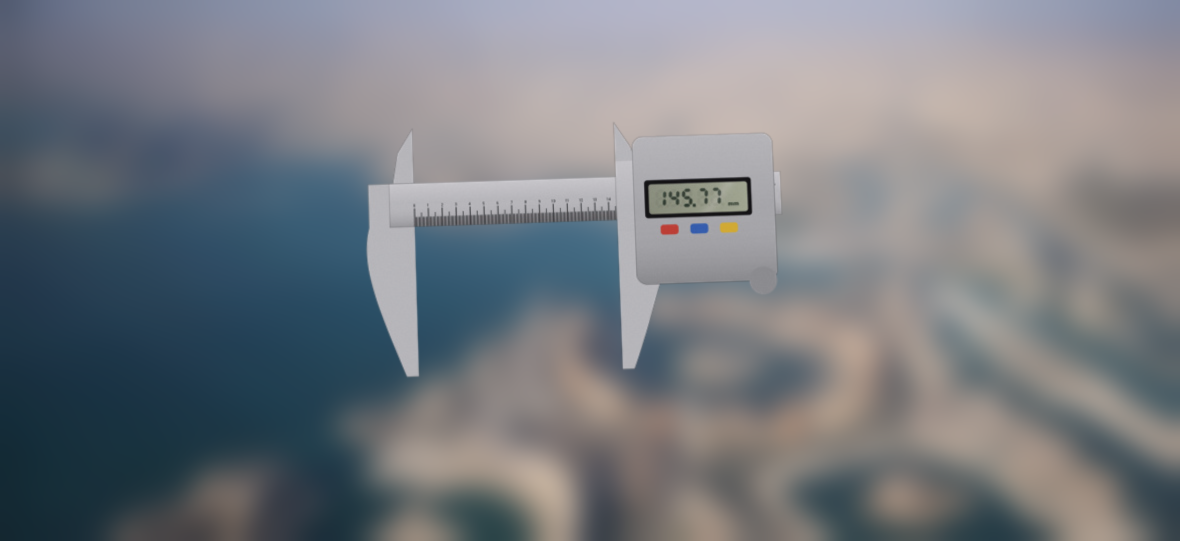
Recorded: 145.77 mm
